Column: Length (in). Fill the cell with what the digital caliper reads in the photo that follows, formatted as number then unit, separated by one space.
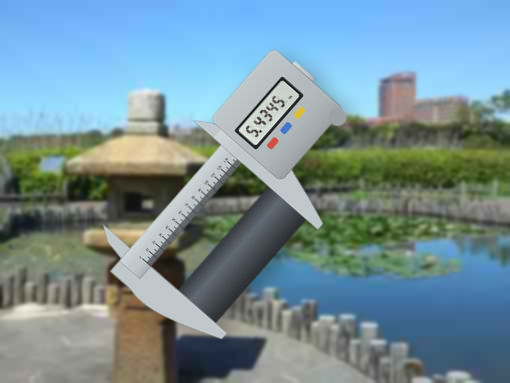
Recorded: 5.4345 in
